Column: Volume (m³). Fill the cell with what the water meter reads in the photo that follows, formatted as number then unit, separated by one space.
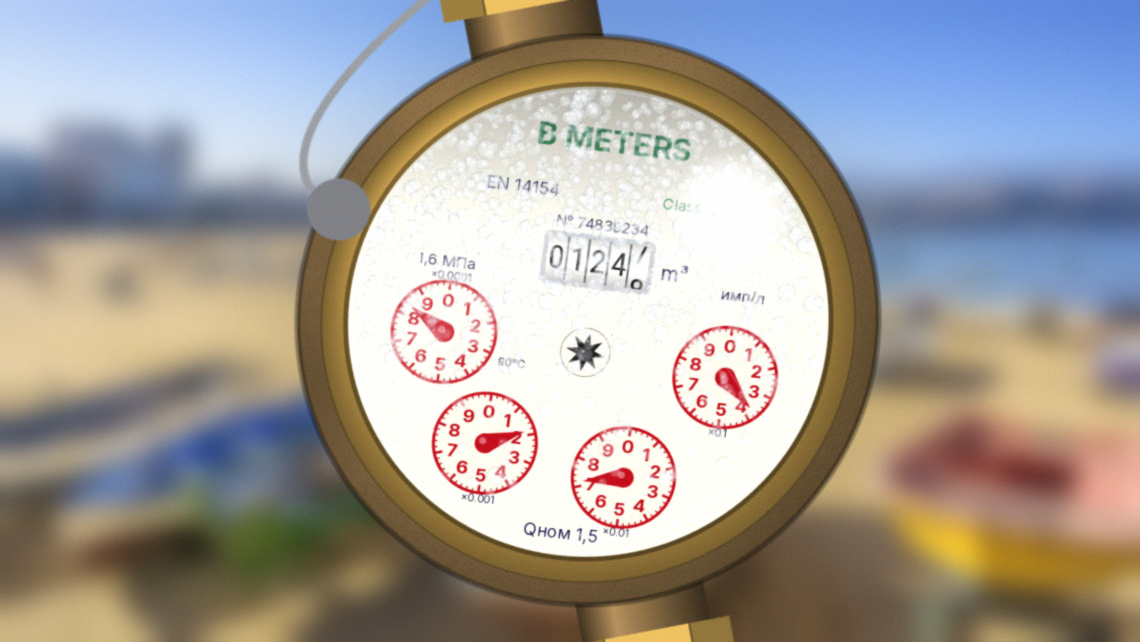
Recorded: 1247.3718 m³
